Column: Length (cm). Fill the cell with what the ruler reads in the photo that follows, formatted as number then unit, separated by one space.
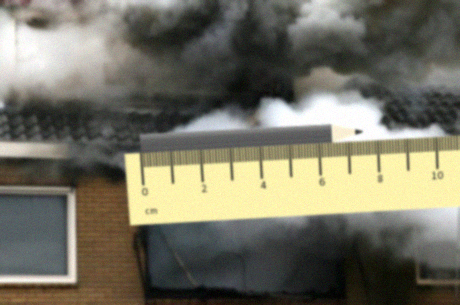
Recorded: 7.5 cm
